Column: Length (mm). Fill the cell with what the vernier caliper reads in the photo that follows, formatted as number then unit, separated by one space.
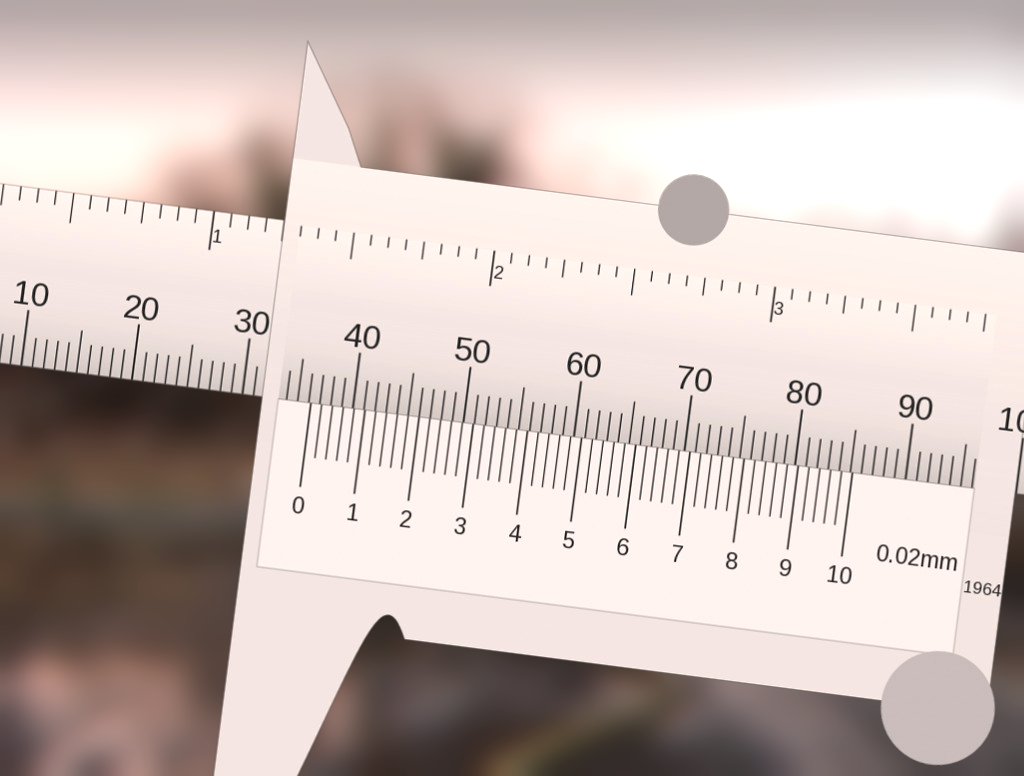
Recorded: 36.2 mm
